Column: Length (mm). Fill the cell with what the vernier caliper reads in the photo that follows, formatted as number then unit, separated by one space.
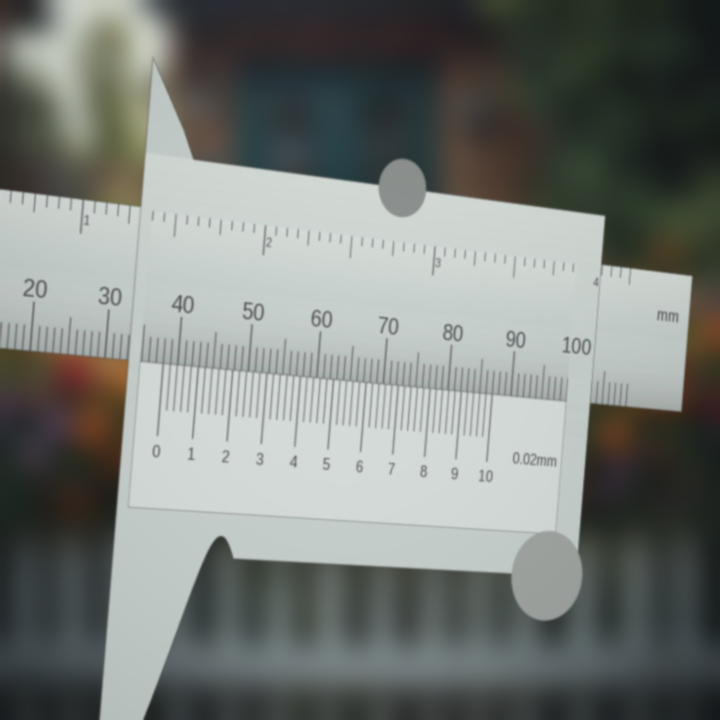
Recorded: 38.0 mm
